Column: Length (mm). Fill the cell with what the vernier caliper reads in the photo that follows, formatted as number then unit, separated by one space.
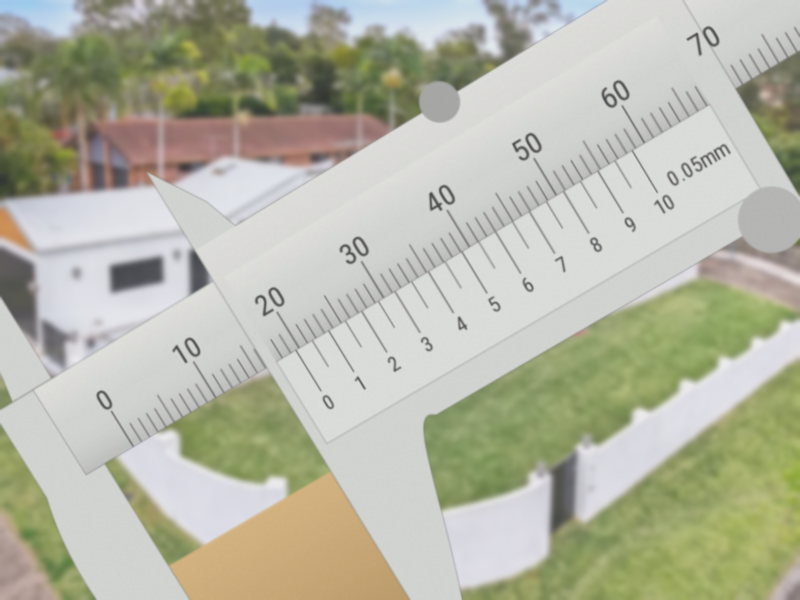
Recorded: 19.6 mm
